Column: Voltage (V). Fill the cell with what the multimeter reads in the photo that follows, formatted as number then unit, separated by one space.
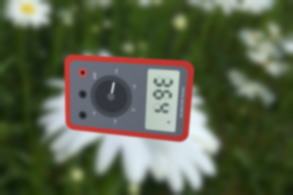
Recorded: 364 V
